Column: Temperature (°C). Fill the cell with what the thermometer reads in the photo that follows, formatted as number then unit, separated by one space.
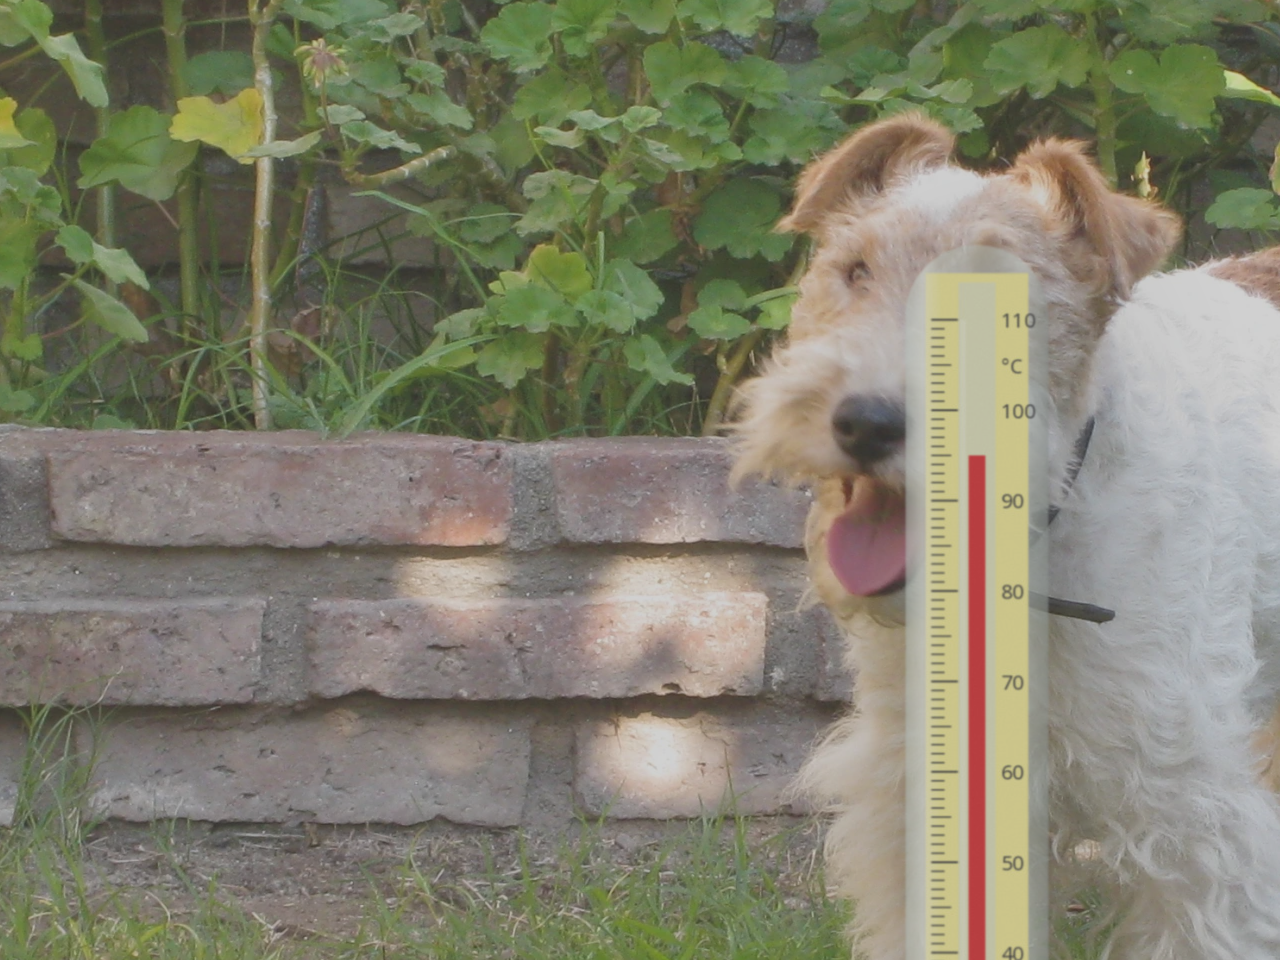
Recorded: 95 °C
